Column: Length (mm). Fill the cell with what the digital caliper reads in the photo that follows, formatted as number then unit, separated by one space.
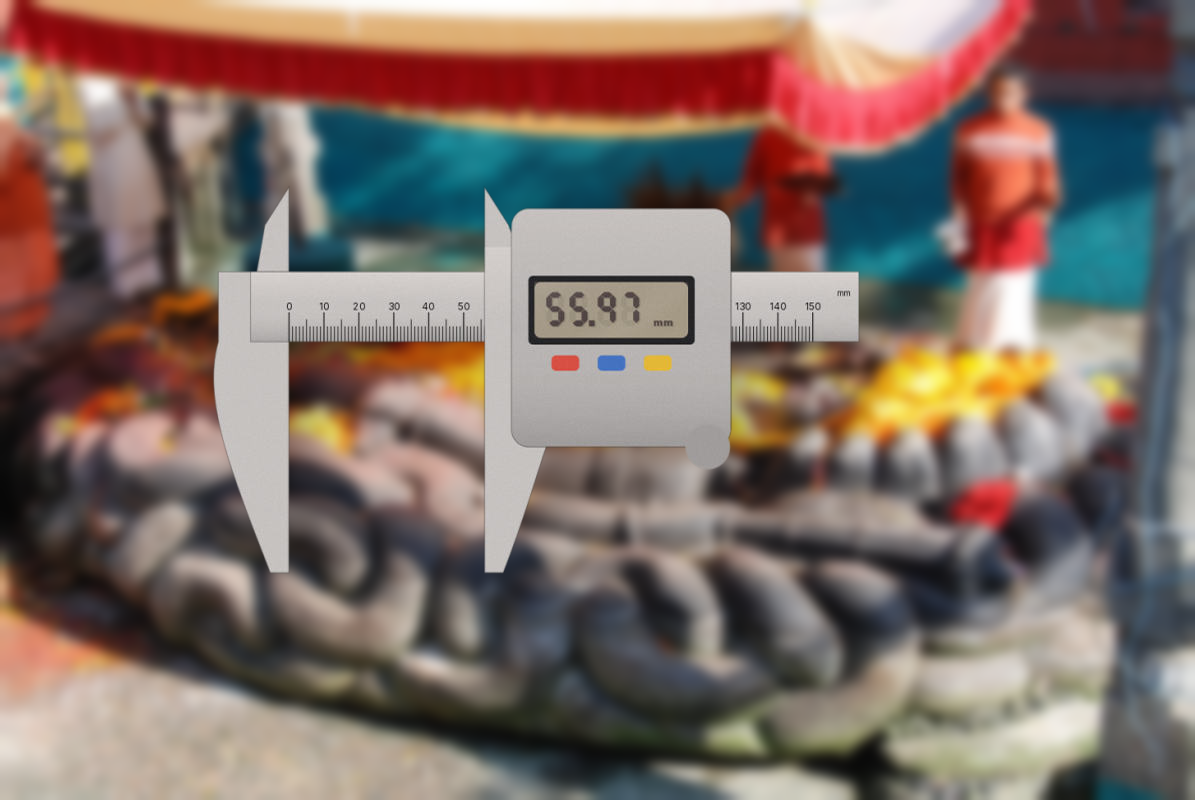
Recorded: 55.97 mm
